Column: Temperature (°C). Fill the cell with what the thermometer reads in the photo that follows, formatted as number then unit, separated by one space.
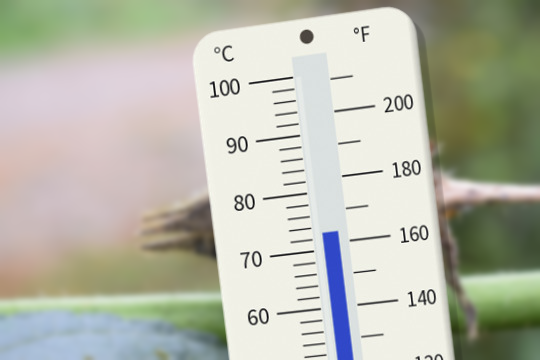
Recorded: 73 °C
